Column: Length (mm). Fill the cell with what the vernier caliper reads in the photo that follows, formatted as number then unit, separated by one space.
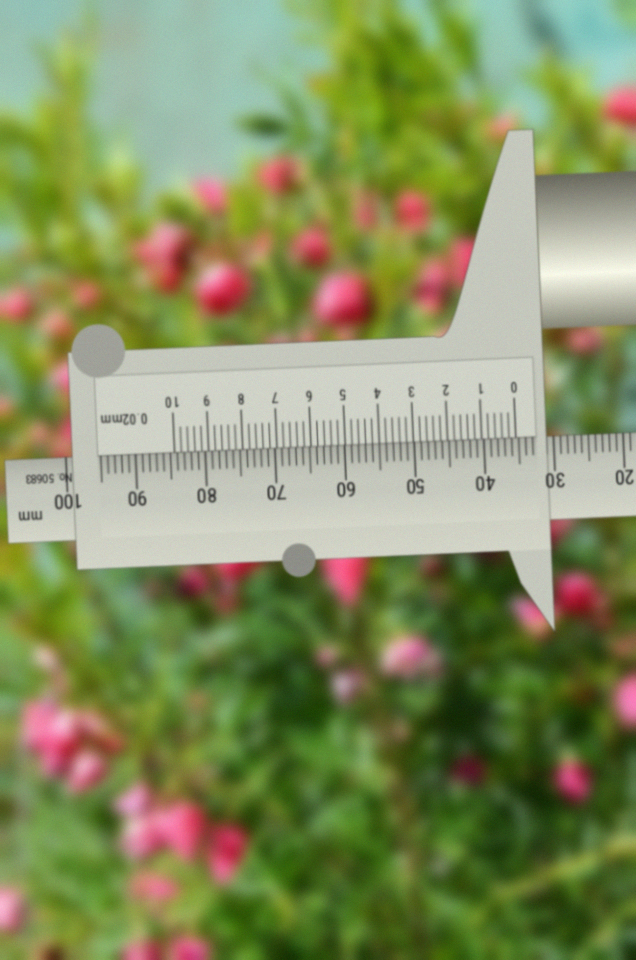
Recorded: 35.4 mm
